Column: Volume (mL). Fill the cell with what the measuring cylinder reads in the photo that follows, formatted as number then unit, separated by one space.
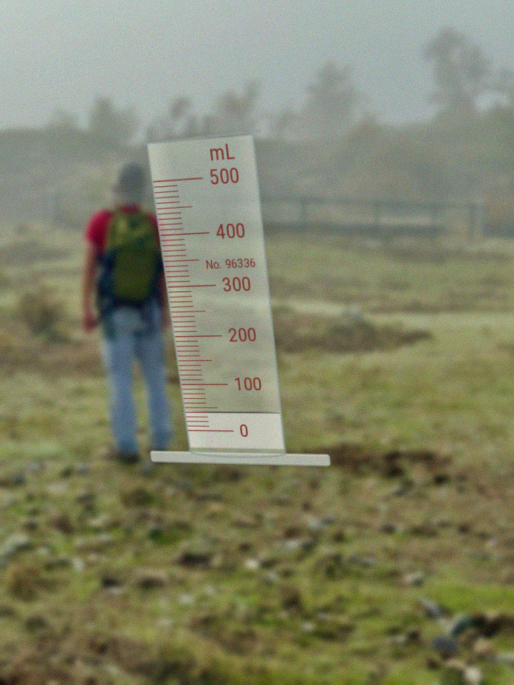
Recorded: 40 mL
